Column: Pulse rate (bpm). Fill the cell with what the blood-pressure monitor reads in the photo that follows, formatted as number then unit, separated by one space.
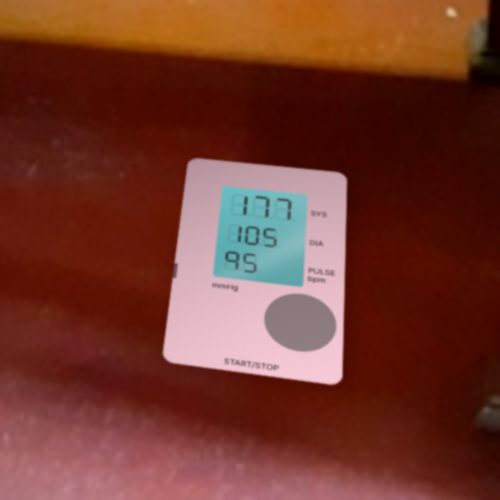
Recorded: 95 bpm
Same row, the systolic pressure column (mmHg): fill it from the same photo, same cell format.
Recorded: 177 mmHg
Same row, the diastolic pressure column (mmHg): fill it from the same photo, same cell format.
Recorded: 105 mmHg
